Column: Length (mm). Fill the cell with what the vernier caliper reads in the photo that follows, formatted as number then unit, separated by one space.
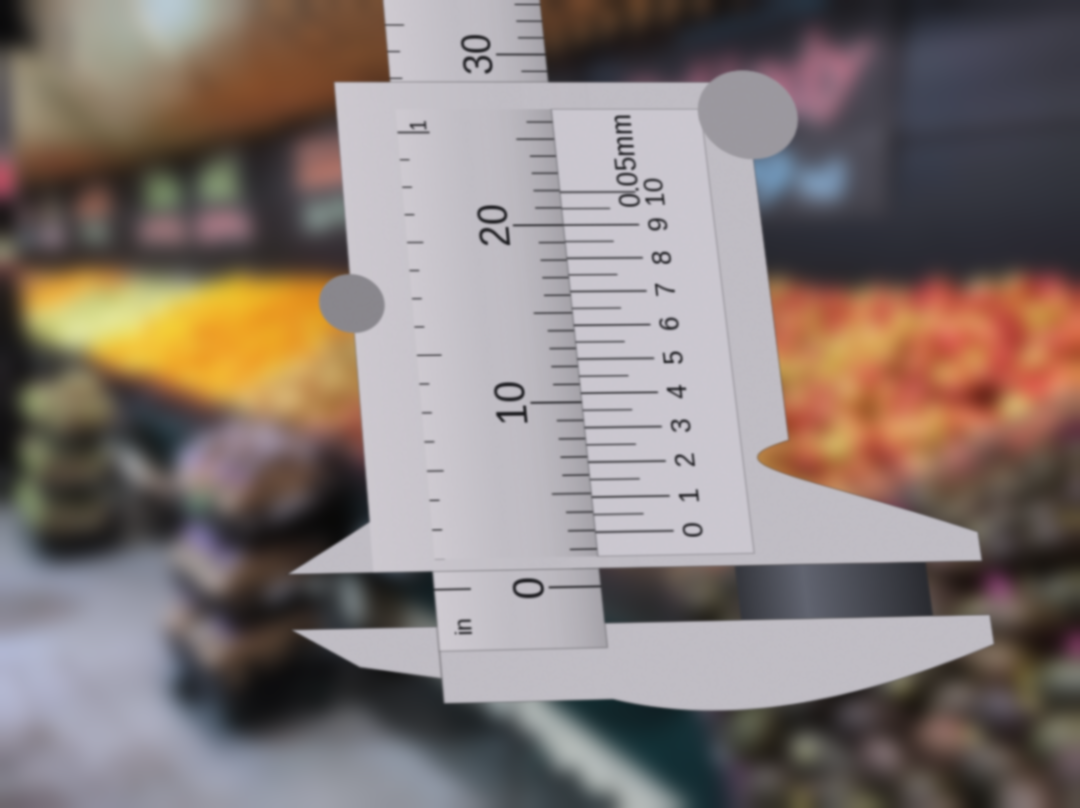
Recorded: 2.9 mm
